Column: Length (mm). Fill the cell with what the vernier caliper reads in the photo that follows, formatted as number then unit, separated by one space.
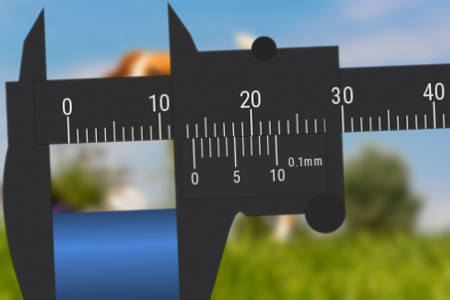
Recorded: 13.6 mm
